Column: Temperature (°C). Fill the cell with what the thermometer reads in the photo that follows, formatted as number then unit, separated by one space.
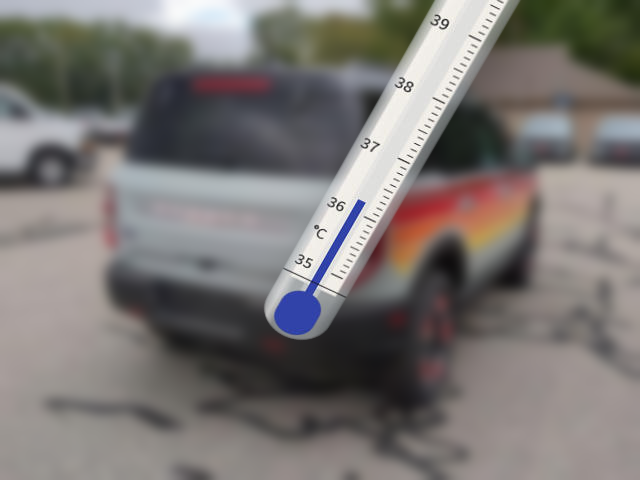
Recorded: 36.2 °C
